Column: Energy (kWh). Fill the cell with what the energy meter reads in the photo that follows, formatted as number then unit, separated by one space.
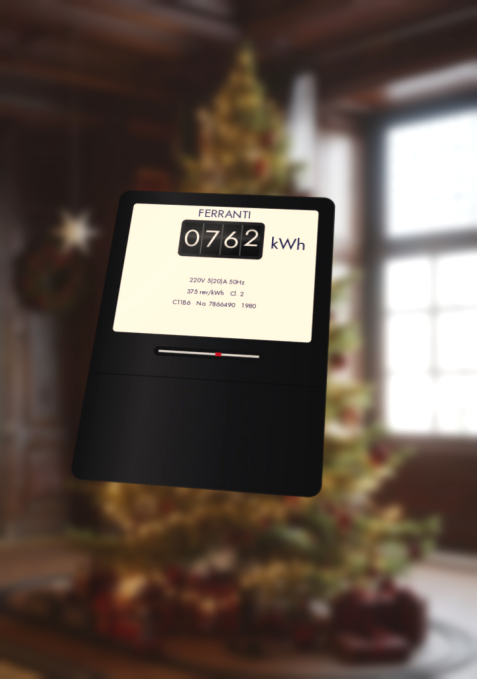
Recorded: 762 kWh
